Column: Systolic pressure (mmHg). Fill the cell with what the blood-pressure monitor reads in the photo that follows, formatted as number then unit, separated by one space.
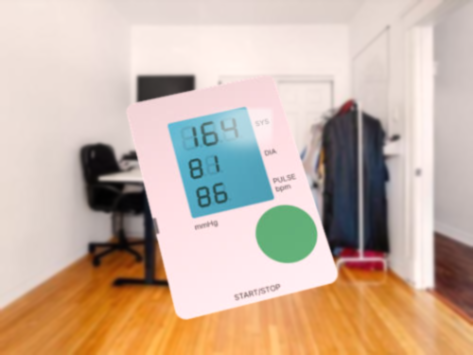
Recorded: 164 mmHg
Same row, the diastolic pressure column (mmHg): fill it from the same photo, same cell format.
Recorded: 81 mmHg
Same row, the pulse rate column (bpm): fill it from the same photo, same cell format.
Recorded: 86 bpm
